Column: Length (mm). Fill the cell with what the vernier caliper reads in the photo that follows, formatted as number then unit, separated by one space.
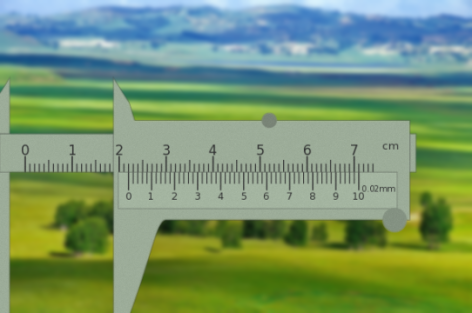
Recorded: 22.0 mm
